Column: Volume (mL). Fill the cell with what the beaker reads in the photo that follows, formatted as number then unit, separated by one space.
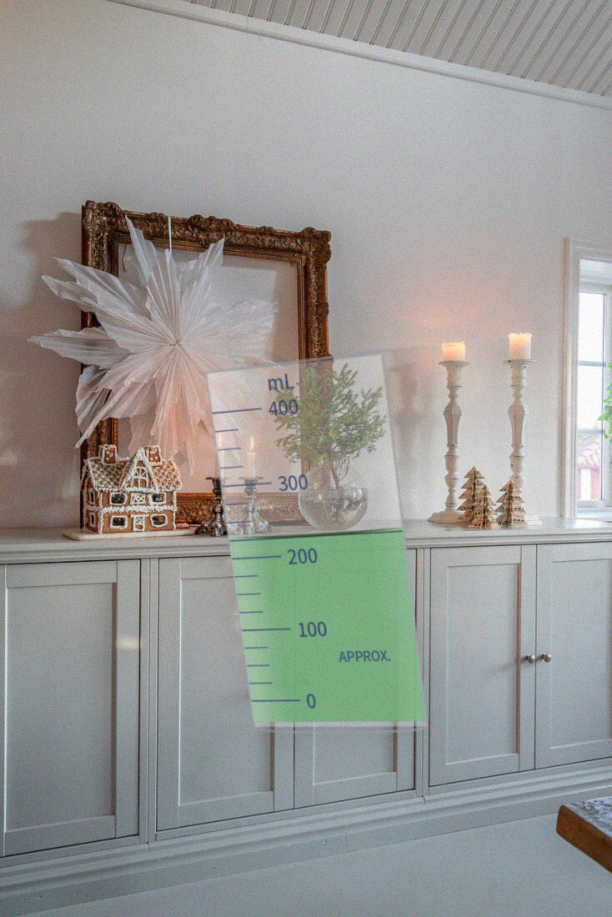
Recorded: 225 mL
